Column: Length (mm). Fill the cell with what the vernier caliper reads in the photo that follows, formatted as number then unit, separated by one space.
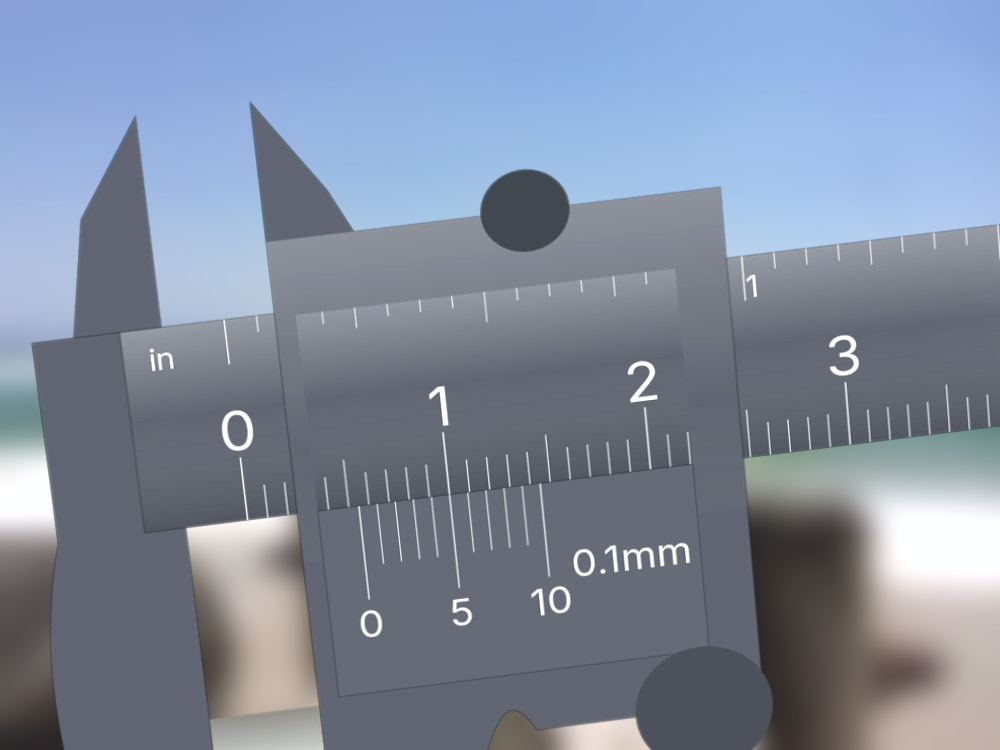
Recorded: 5.5 mm
